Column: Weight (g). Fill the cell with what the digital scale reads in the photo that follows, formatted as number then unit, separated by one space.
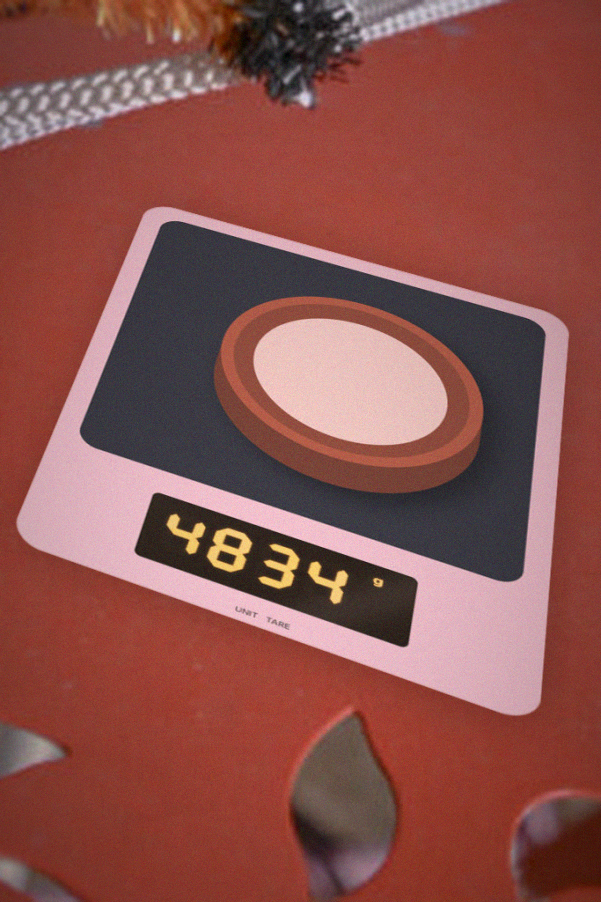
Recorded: 4834 g
